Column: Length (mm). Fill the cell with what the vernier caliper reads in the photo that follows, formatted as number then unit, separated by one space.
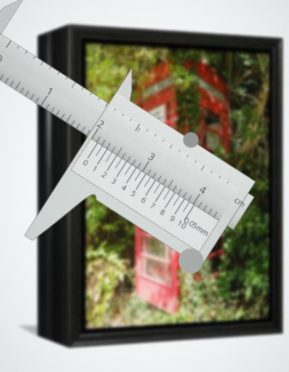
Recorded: 21.2 mm
